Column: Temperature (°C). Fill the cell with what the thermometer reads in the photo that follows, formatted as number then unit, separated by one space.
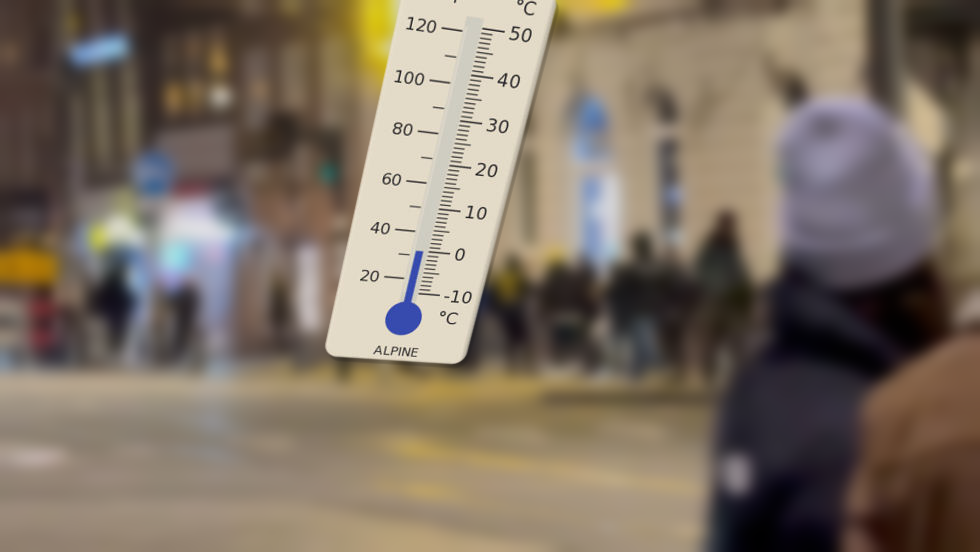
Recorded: 0 °C
